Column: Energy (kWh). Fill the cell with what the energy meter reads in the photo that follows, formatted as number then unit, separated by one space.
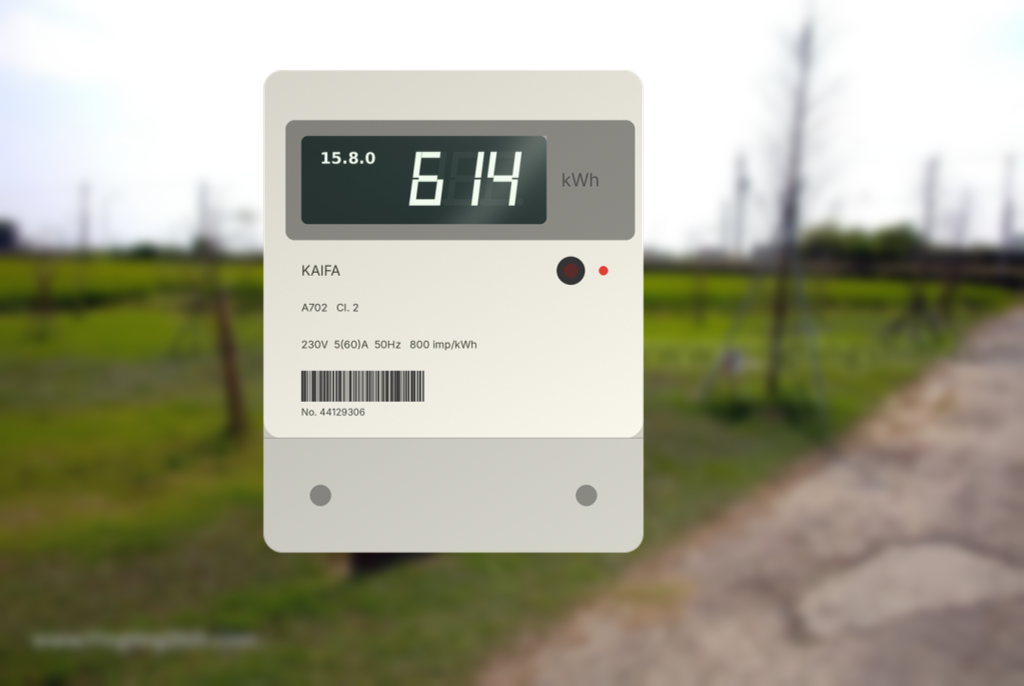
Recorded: 614 kWh
